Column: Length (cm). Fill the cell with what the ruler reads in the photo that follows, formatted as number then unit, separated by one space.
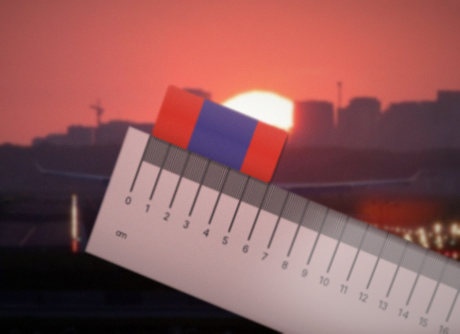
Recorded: 6 cm
